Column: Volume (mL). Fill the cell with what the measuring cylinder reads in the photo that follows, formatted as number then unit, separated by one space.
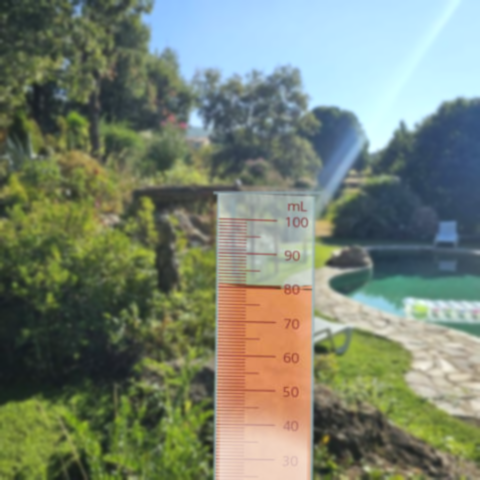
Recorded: 80 mL
